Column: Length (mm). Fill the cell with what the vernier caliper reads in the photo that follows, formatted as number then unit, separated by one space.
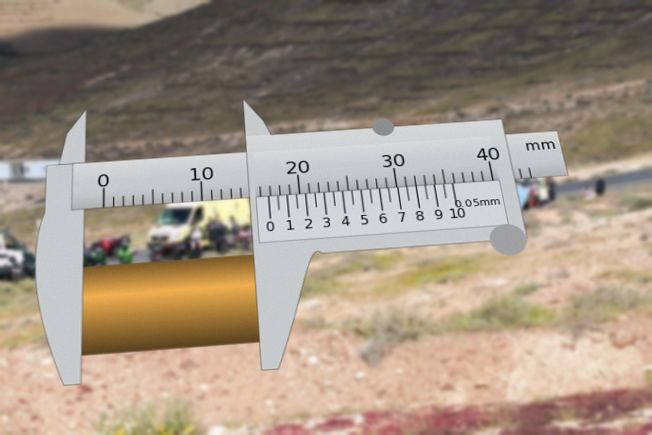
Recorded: 16.8 mm
